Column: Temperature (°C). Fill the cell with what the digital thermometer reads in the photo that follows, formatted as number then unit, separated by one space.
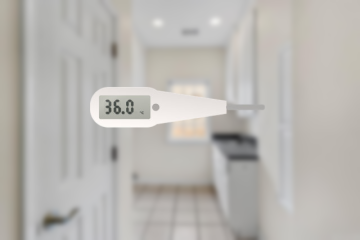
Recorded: 36.0 °C
